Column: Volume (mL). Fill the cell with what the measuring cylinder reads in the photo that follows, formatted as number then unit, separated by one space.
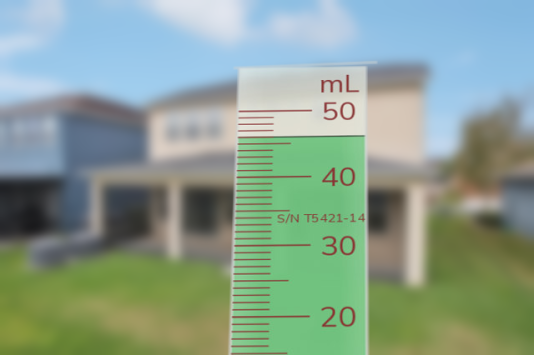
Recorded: 46 mL
